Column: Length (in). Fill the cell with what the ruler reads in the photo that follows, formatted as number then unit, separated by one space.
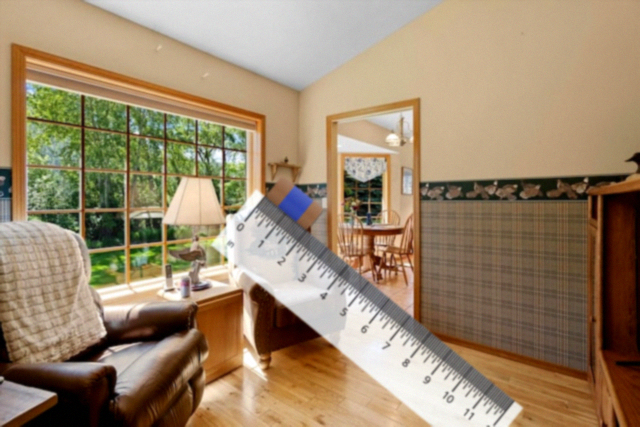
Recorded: 2 in
